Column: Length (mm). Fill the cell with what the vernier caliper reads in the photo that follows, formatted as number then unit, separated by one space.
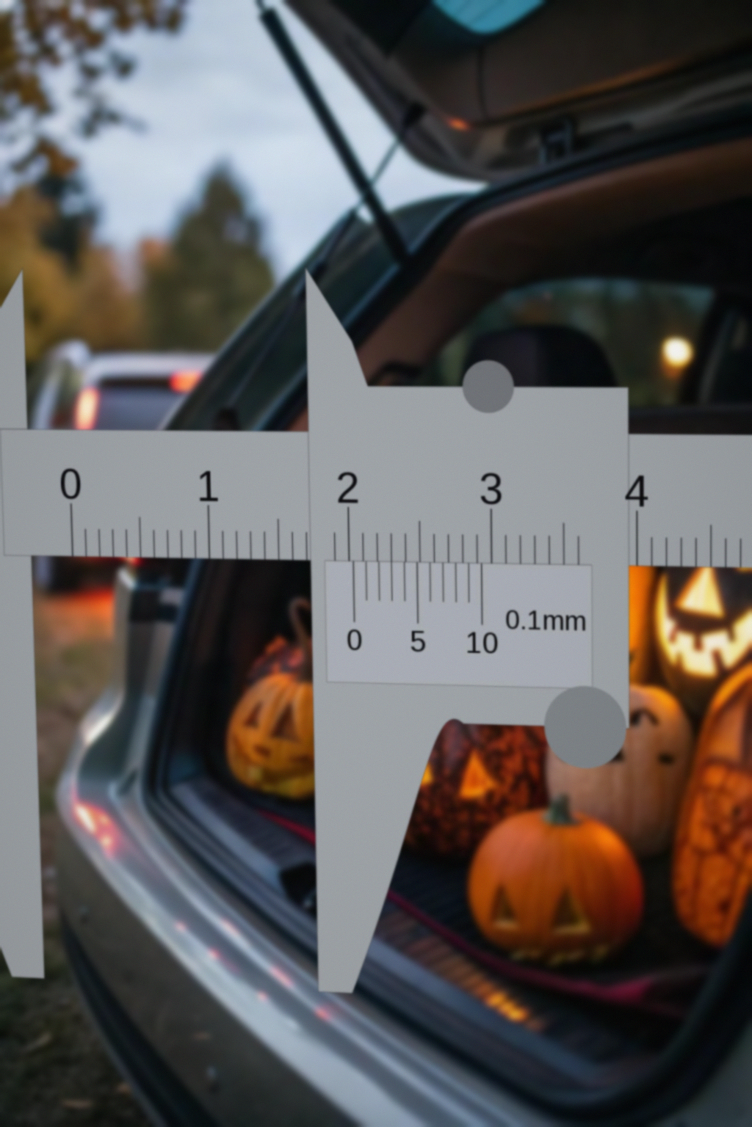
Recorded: 20.3 mm
